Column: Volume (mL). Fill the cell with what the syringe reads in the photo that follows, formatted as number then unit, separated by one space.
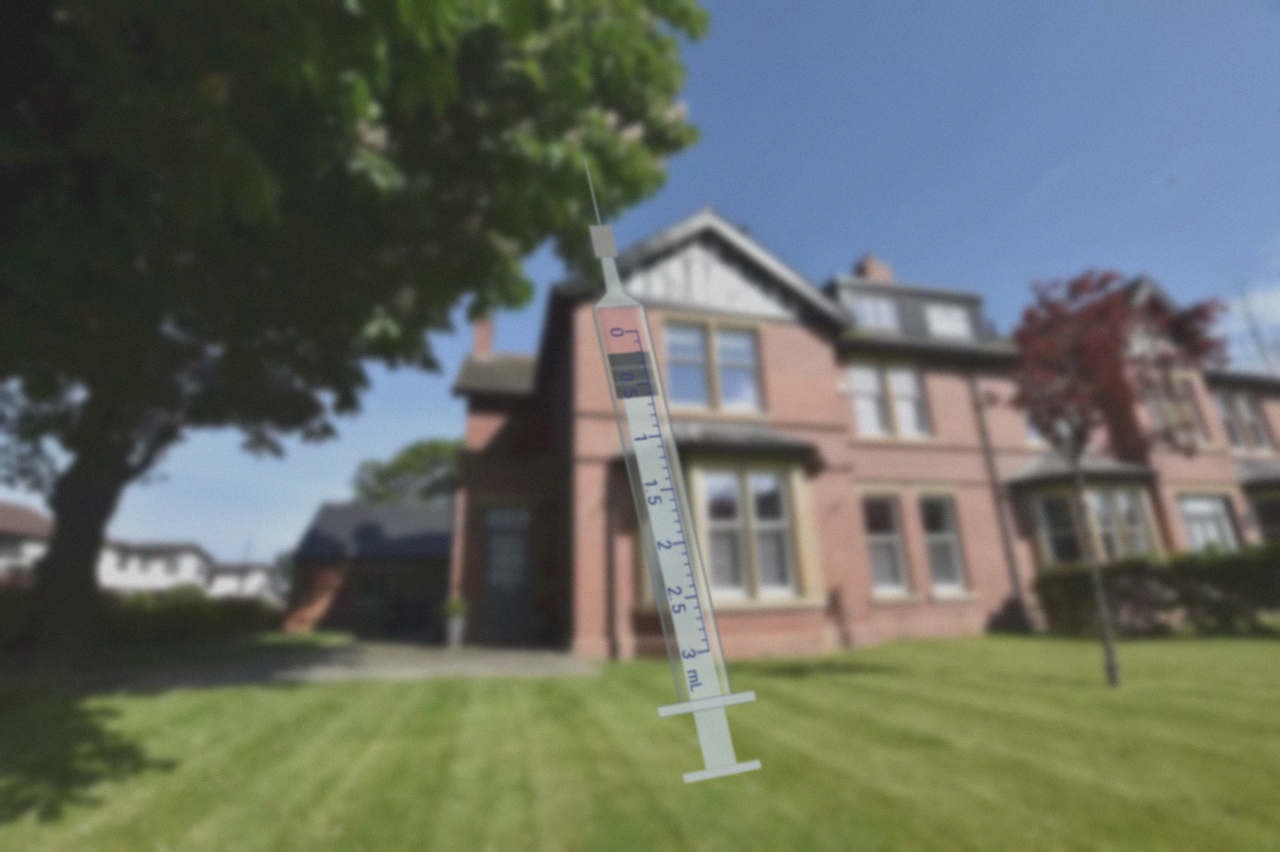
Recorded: 0.2 mL
